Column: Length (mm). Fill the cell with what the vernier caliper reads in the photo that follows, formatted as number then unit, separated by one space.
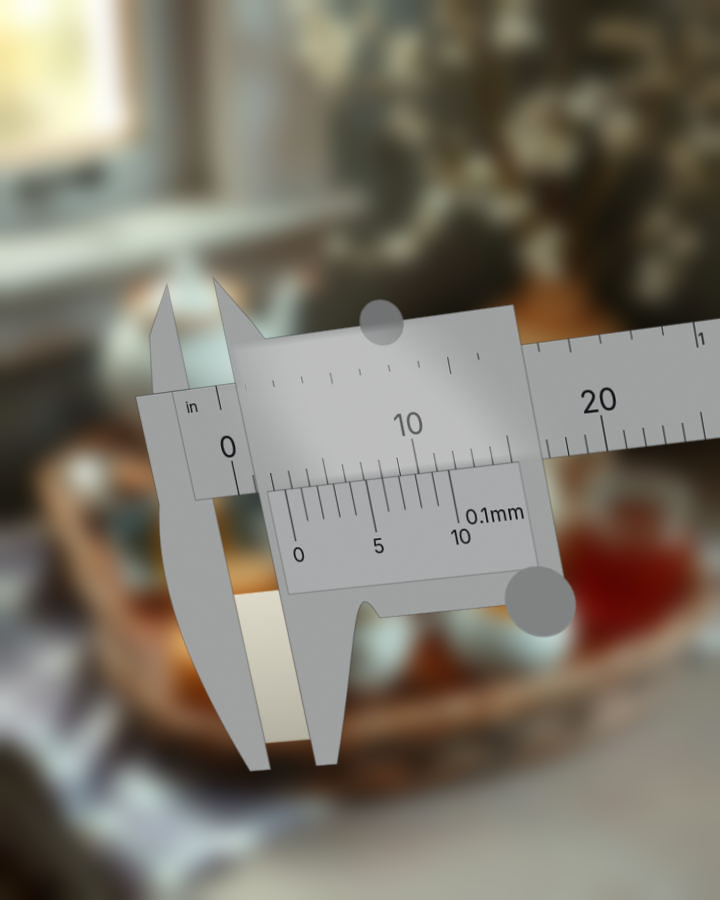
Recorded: 2.6 mm
